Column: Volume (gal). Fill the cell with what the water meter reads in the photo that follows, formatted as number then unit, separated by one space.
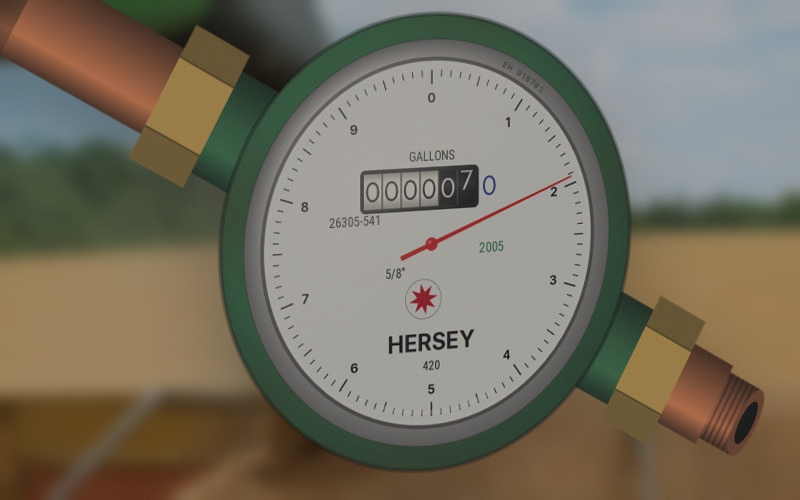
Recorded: 71.9 gal
